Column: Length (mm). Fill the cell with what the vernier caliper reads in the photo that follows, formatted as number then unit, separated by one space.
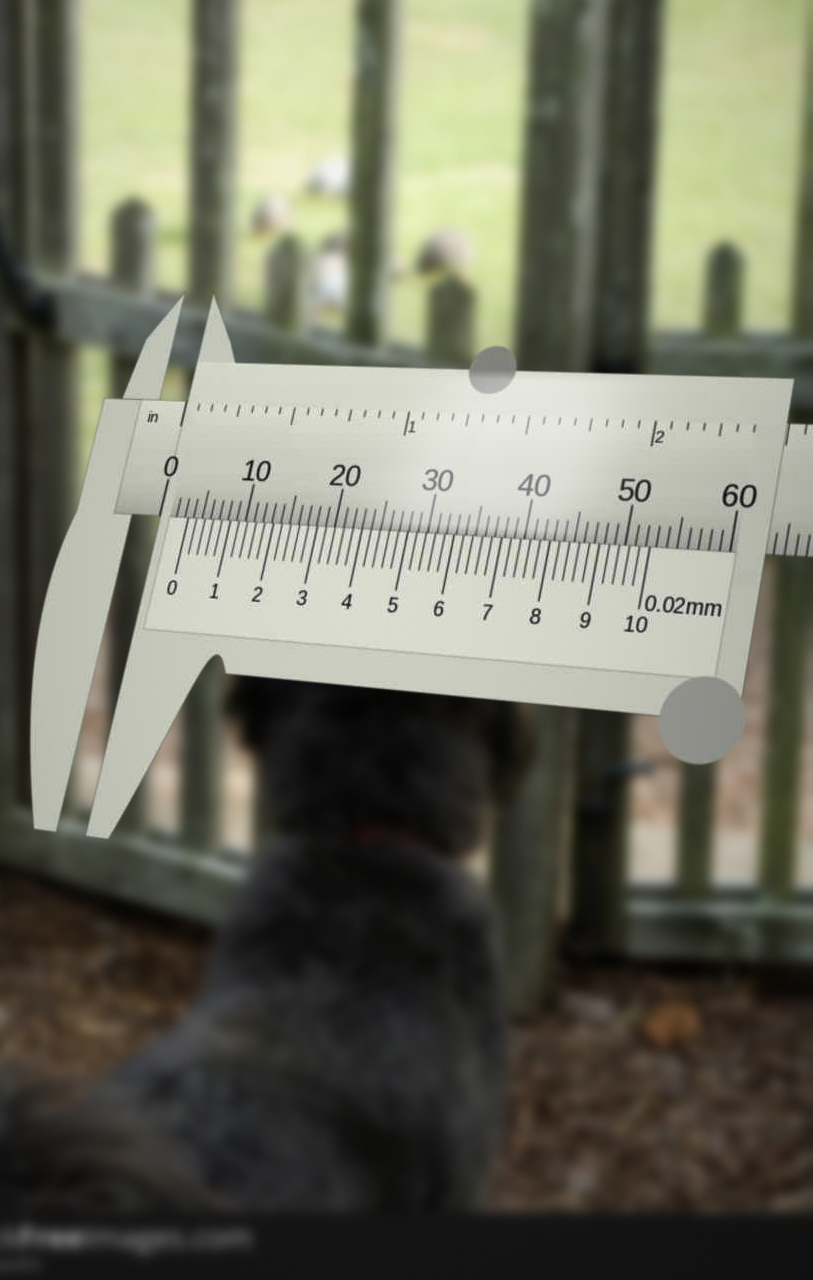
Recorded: 3.4 mm
